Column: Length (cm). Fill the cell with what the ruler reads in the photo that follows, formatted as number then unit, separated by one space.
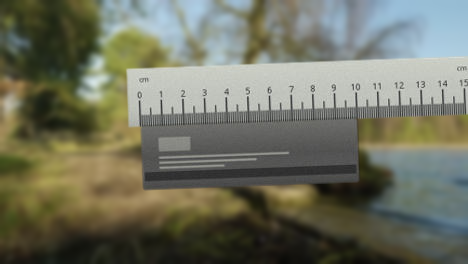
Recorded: 10 cm
